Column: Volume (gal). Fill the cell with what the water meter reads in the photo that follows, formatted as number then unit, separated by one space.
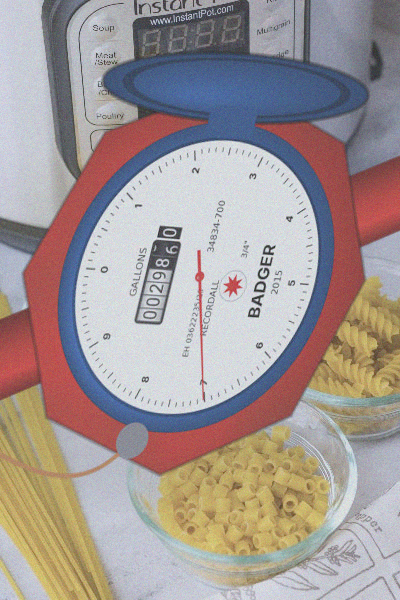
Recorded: 29857.0 gal
